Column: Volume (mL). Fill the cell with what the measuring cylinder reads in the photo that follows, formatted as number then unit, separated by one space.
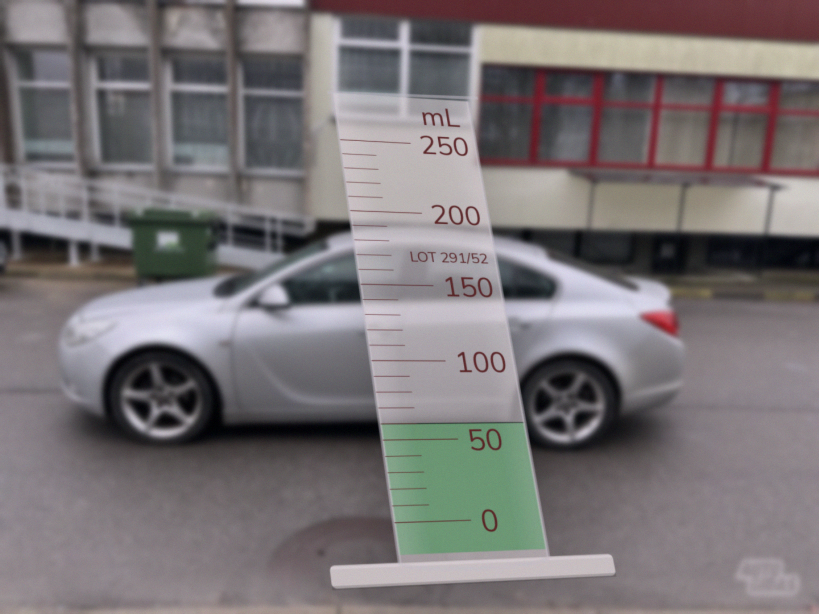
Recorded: 60 mL
